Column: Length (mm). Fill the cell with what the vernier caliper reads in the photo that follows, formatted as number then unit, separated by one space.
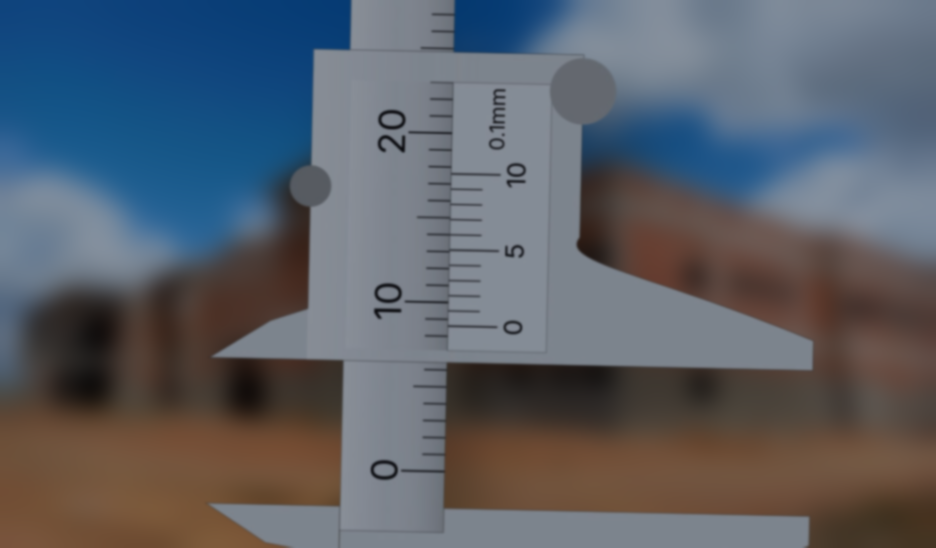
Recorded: 8.6 mm
